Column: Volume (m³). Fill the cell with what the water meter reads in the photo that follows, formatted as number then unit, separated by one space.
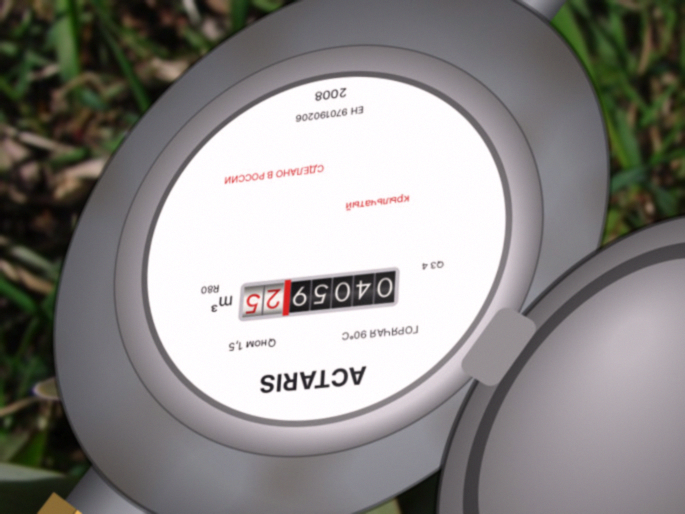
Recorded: 4059.25 m³
